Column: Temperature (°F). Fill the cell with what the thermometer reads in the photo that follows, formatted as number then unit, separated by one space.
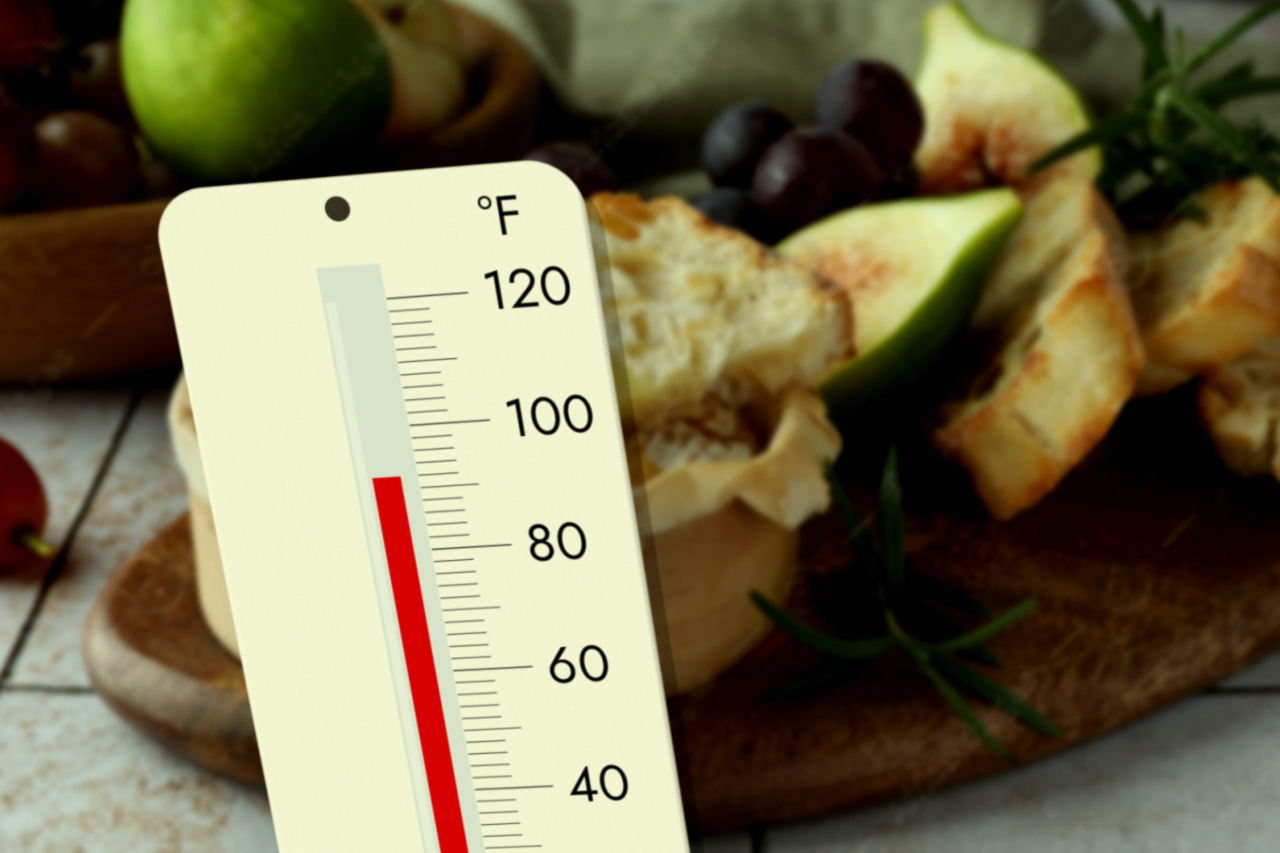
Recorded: 92 °F
